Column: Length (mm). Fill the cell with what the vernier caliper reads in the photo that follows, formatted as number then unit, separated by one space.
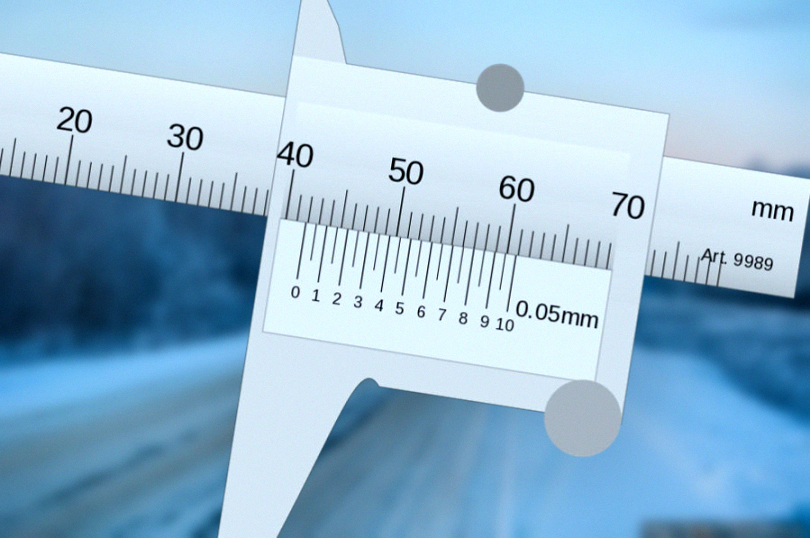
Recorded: 41.8 mm
